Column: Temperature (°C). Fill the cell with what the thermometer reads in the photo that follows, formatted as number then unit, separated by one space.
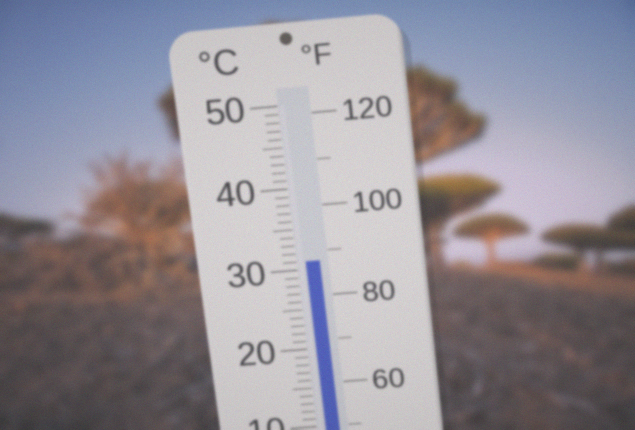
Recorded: 31 °C
